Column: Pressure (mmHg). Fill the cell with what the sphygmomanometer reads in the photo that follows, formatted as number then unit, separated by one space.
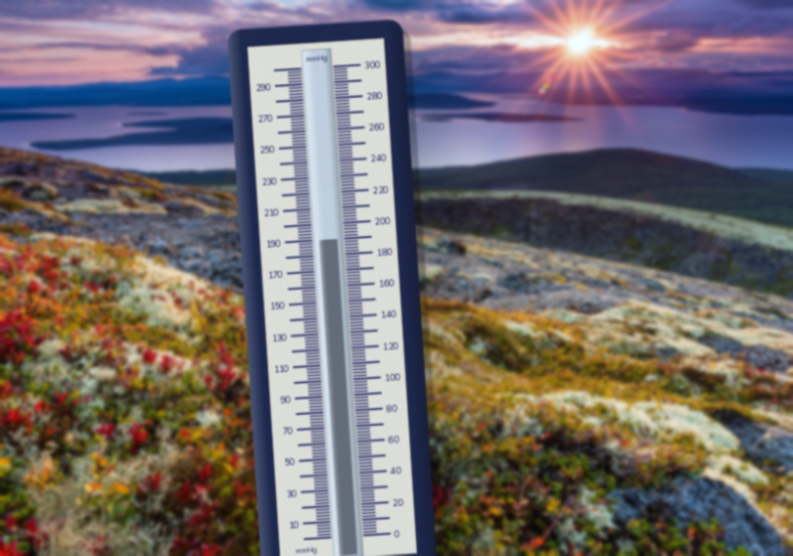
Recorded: 190 mmHg
